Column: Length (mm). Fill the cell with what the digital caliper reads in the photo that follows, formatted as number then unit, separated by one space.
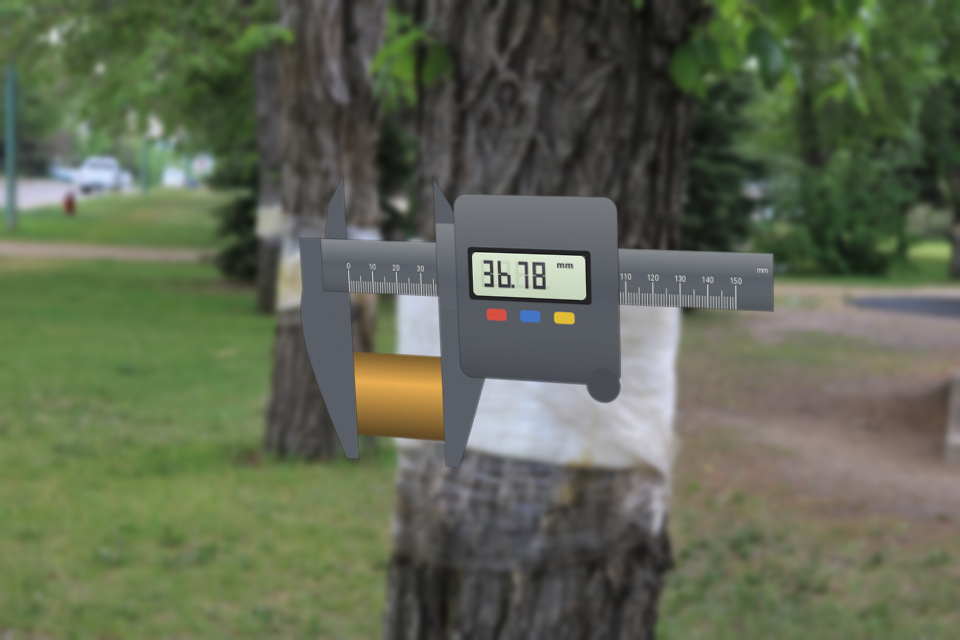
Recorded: 36.78 mm
